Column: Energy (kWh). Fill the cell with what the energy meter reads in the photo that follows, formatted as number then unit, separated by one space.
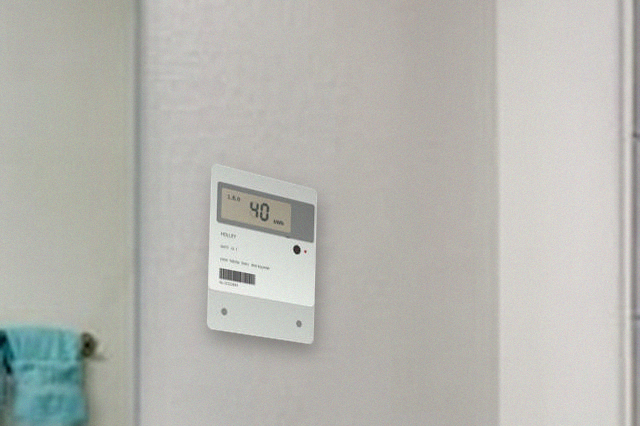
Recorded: 40 kWh
